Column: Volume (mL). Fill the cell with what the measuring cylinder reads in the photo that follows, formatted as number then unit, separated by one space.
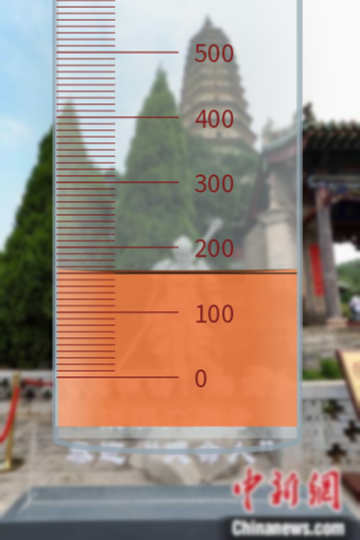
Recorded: 160 mL
